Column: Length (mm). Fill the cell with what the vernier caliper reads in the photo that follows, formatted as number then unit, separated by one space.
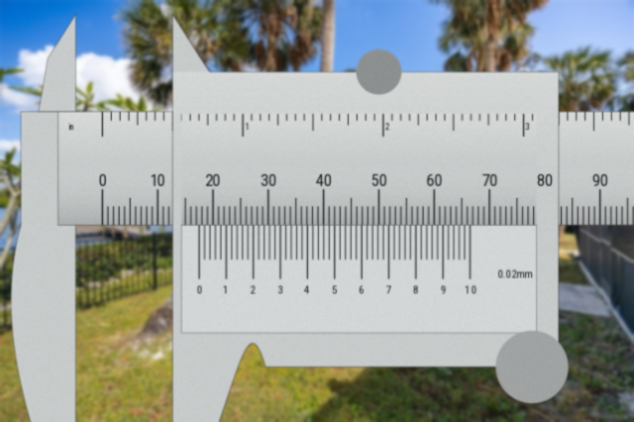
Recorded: 17.5 mm
